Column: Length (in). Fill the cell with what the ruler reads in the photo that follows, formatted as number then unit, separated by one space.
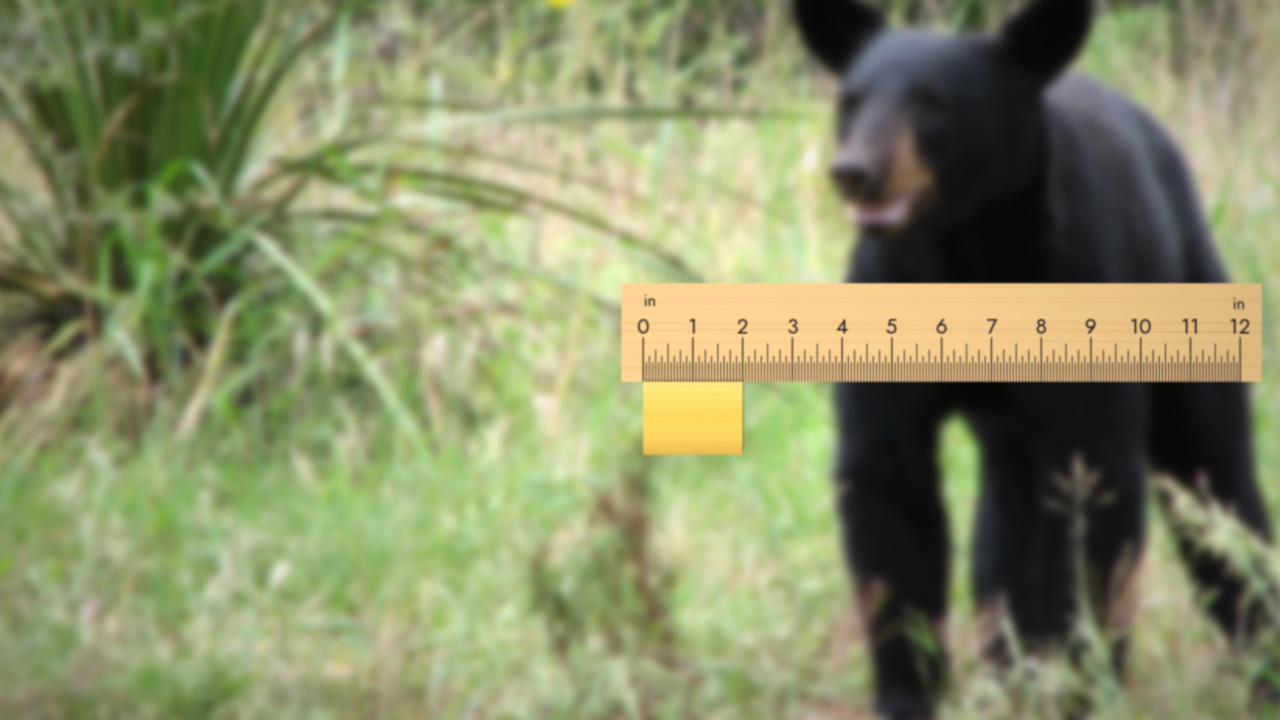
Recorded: 2 in
